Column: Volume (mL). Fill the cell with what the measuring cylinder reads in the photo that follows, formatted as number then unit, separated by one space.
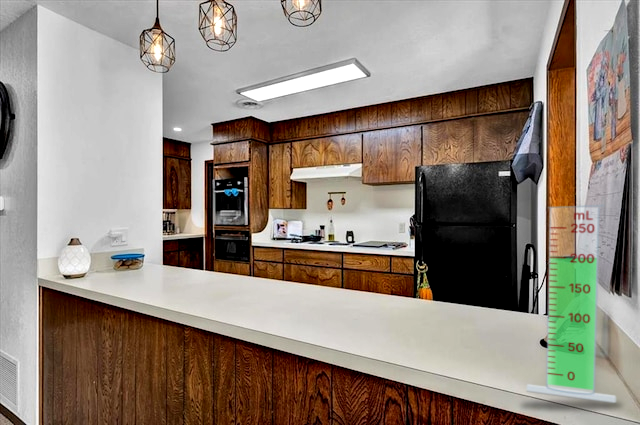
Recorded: 200 mL
